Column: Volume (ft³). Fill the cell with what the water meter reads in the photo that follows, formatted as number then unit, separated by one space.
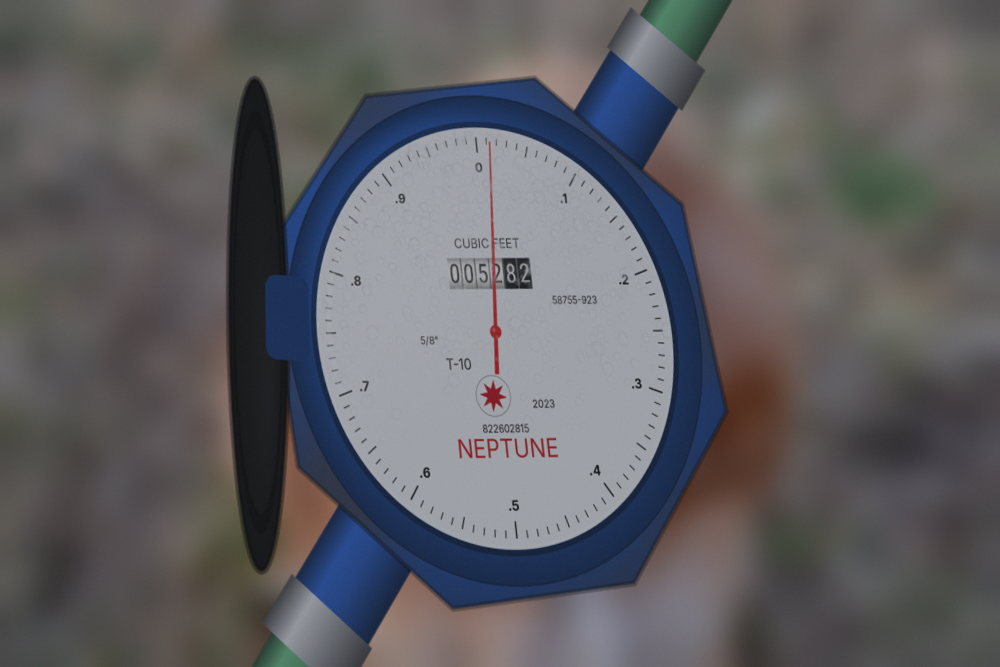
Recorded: 5282.01 ft³
